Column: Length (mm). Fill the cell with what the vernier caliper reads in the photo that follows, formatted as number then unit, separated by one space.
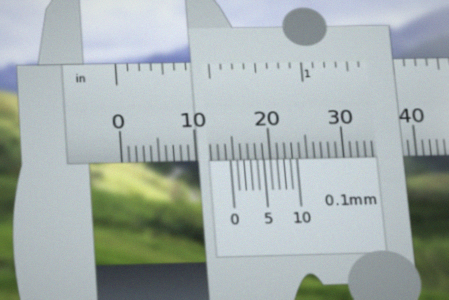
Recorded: 14.6 mm
